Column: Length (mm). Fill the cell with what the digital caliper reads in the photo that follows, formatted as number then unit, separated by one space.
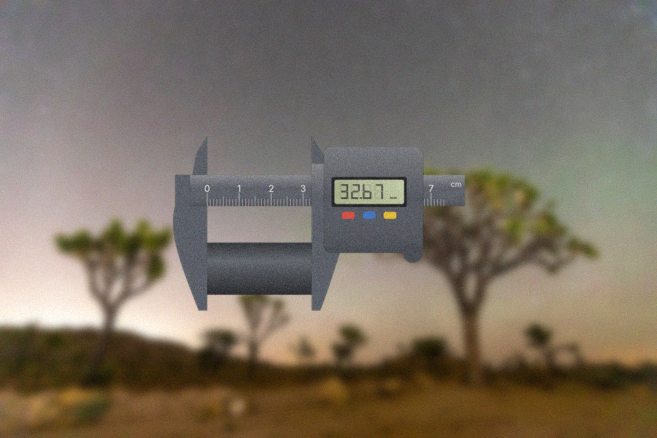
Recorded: 32.67 mm
